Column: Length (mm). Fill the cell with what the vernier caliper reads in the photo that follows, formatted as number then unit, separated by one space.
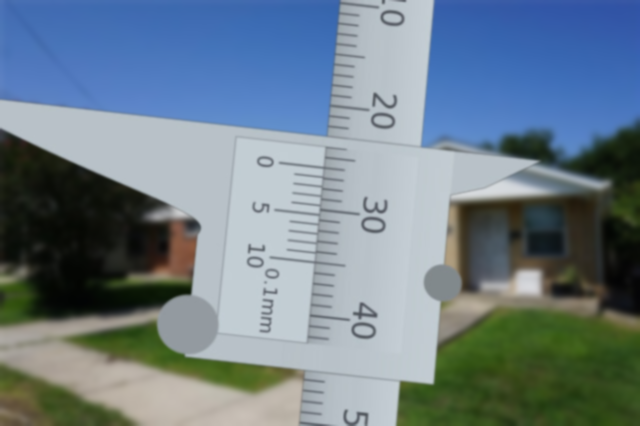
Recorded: 26.0 mm
